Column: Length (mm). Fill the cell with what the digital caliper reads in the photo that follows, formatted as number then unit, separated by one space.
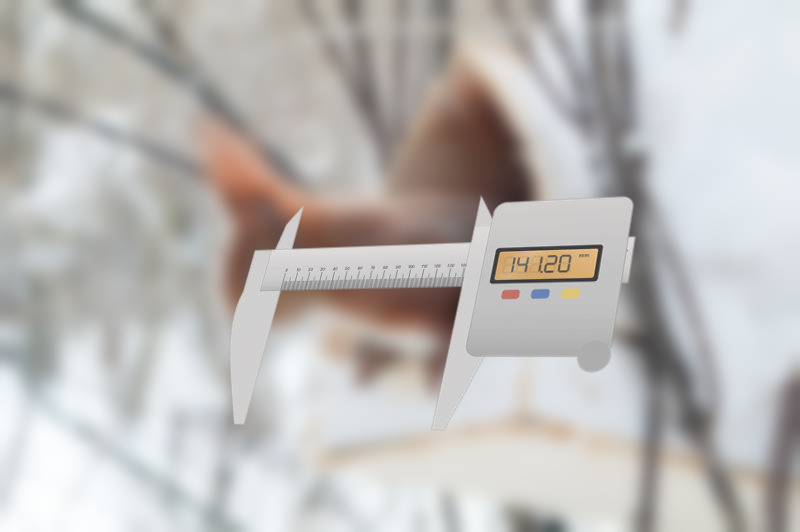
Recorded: 141.20 mm
